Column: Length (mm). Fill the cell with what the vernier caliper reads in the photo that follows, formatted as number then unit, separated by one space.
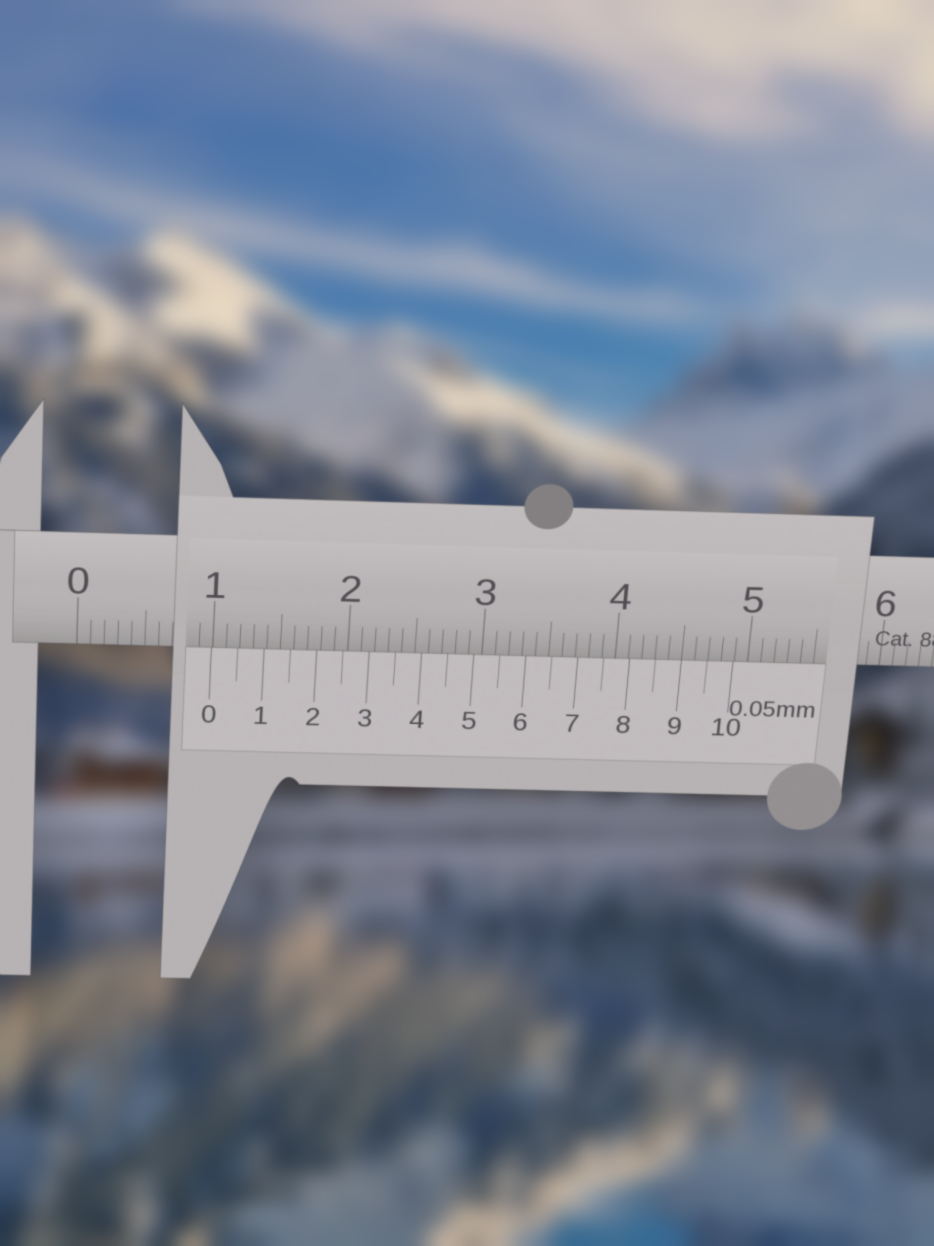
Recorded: 9.9 mm
